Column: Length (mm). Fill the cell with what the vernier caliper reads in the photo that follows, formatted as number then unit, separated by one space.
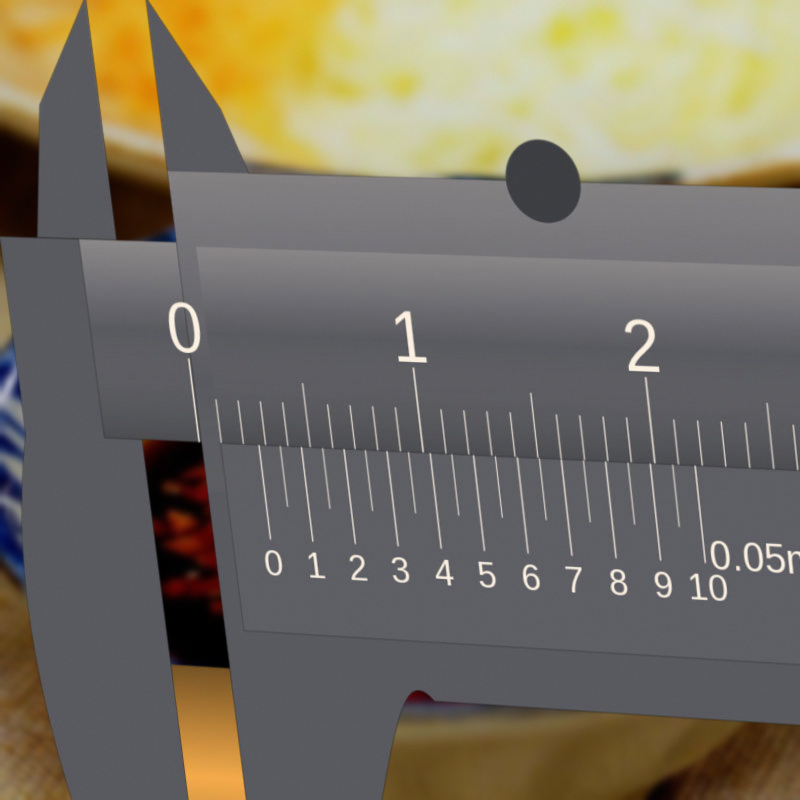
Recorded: 2.7 mm
